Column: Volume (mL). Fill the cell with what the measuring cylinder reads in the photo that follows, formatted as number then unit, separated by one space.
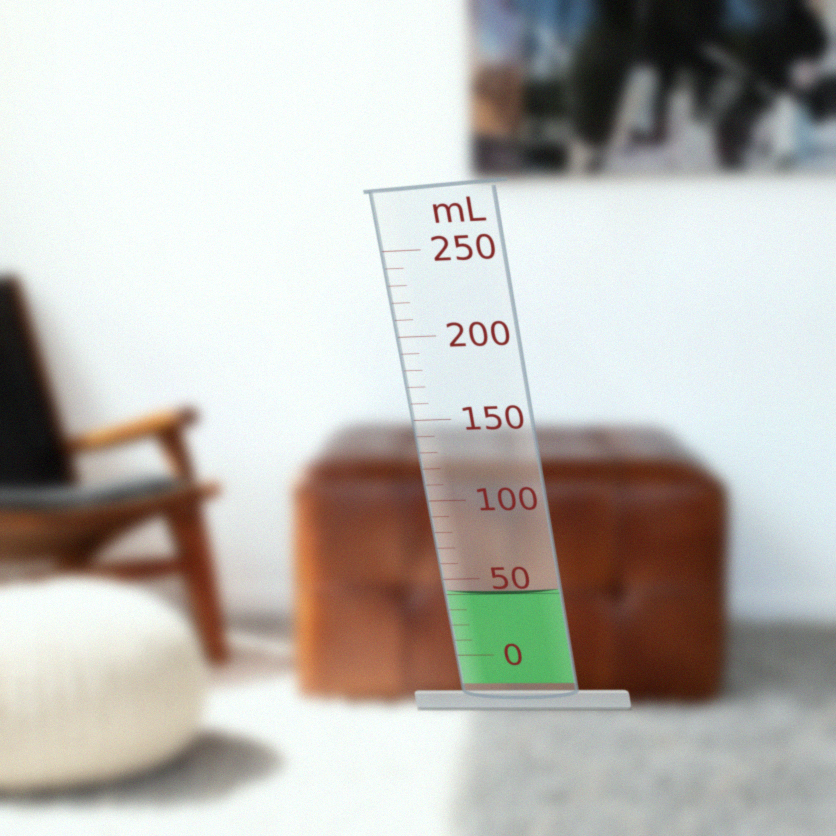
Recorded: 40 mL
